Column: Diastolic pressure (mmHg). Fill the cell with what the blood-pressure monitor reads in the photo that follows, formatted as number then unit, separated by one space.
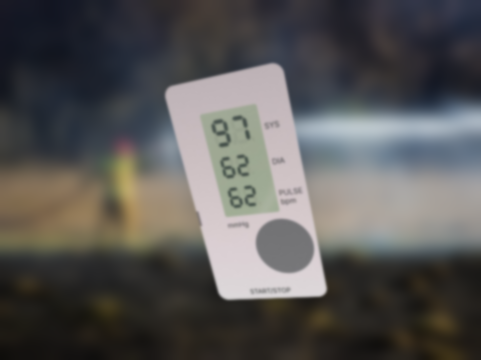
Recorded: 62 mmHg
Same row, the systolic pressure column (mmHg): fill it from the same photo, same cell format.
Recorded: 97 mmHg
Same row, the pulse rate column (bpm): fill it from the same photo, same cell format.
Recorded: 62 bpm
